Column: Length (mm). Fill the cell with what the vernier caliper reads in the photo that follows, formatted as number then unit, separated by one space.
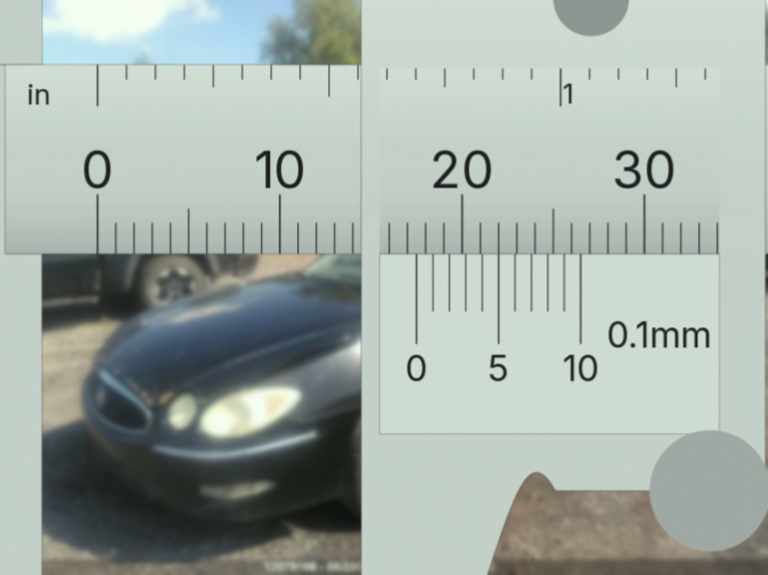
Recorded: 17.5 mm
